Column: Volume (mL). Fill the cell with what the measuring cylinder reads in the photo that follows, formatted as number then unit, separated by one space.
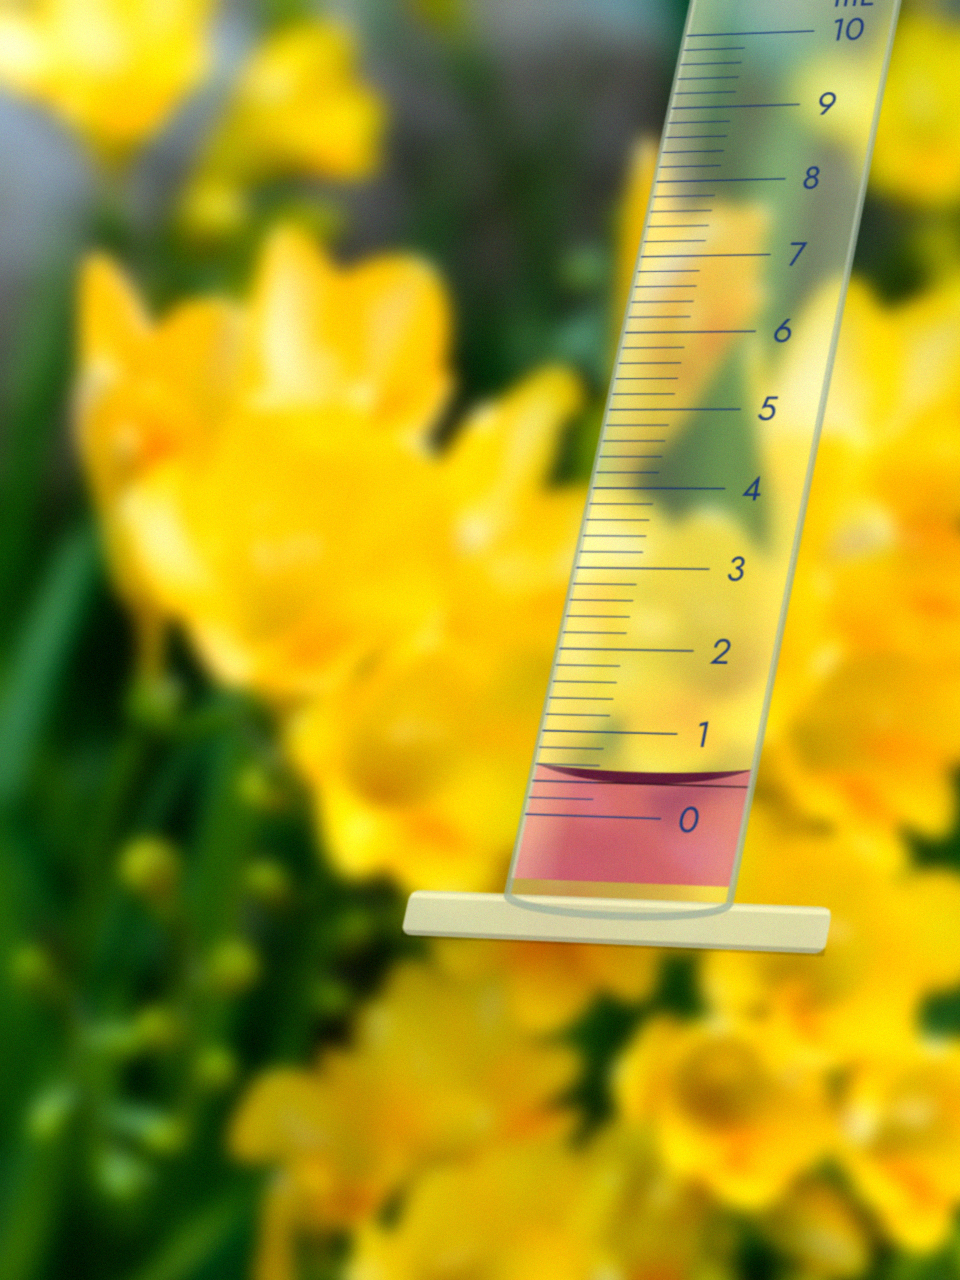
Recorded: 0.4 mL
